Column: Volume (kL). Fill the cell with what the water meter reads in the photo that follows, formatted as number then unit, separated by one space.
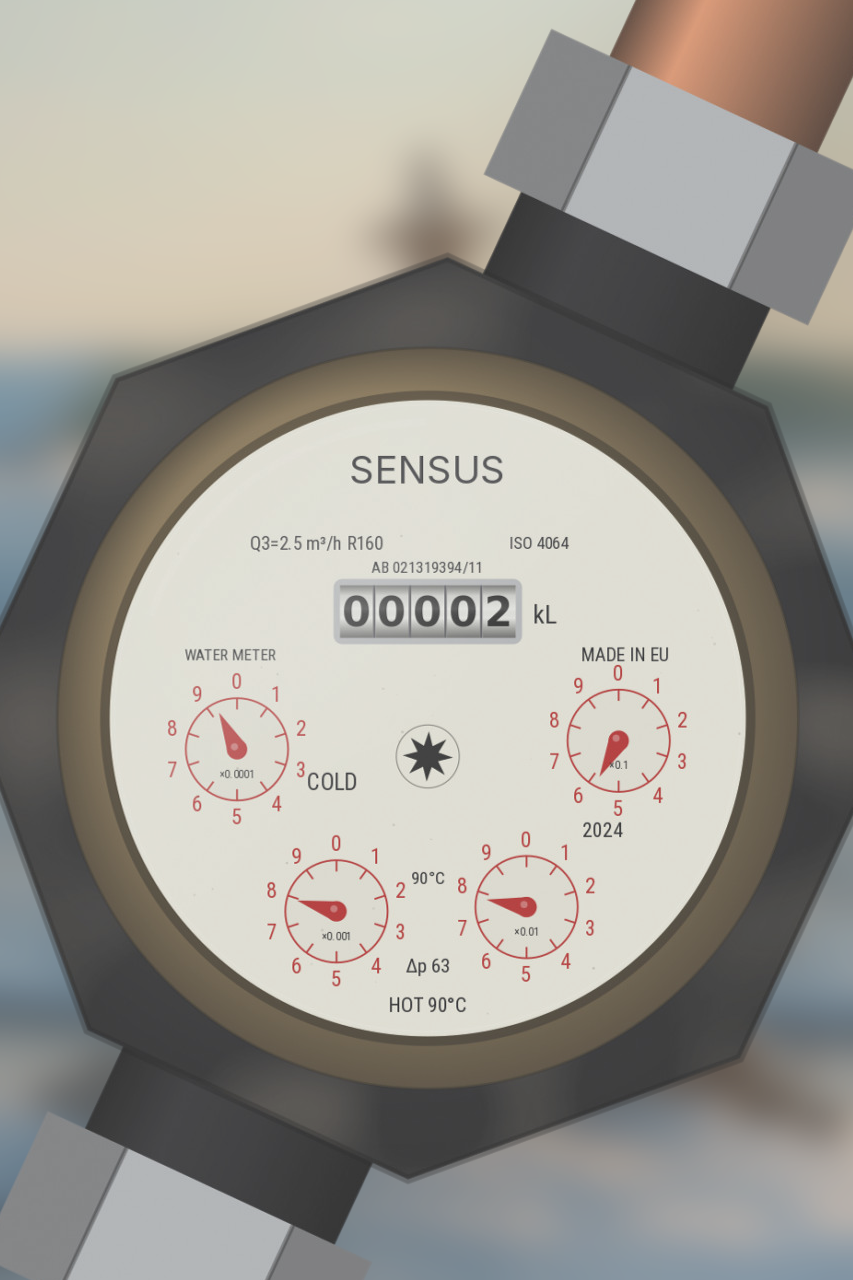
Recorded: 2.5779 kL
